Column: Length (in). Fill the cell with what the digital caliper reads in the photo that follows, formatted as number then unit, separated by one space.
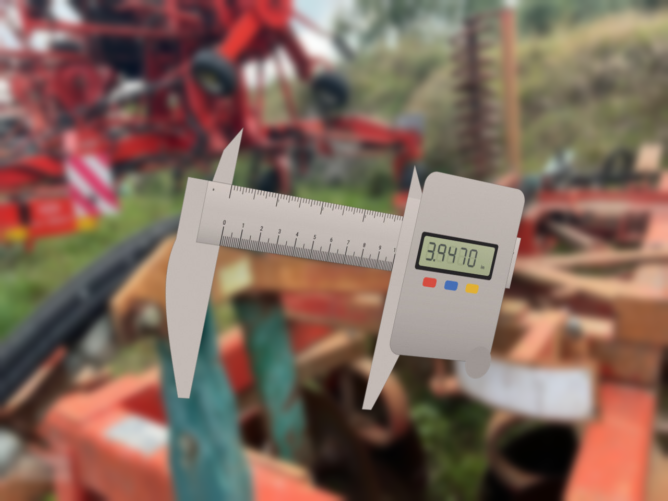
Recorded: 3.9470 in
